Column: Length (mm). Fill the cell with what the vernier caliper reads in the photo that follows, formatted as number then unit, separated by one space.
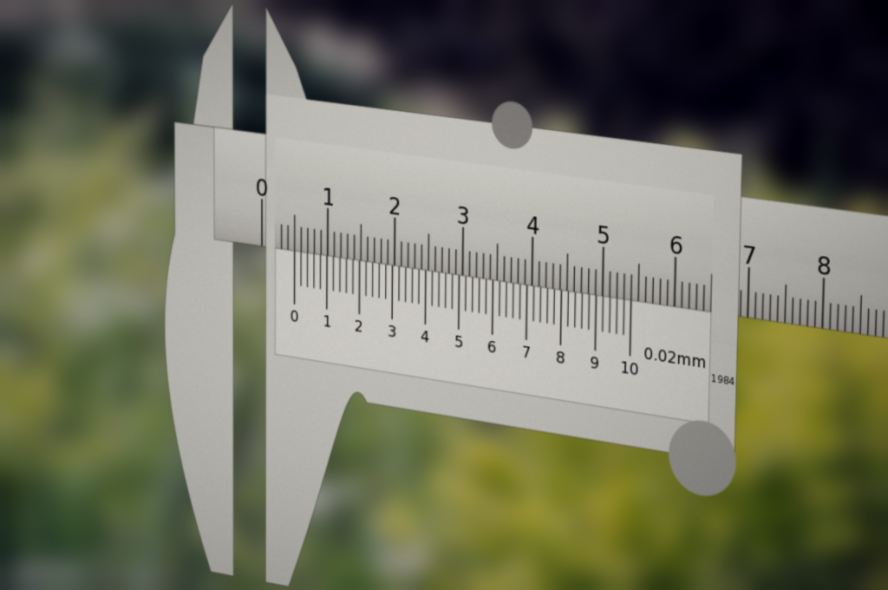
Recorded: 5.0 mm
